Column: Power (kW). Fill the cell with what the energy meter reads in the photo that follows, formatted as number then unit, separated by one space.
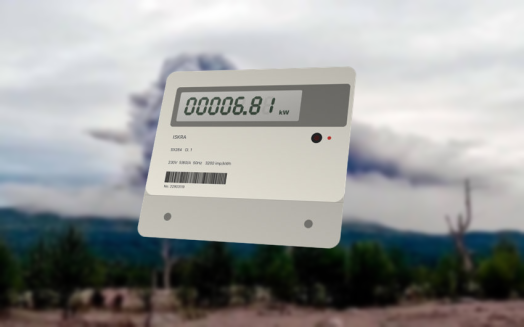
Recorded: 6.81 kW
